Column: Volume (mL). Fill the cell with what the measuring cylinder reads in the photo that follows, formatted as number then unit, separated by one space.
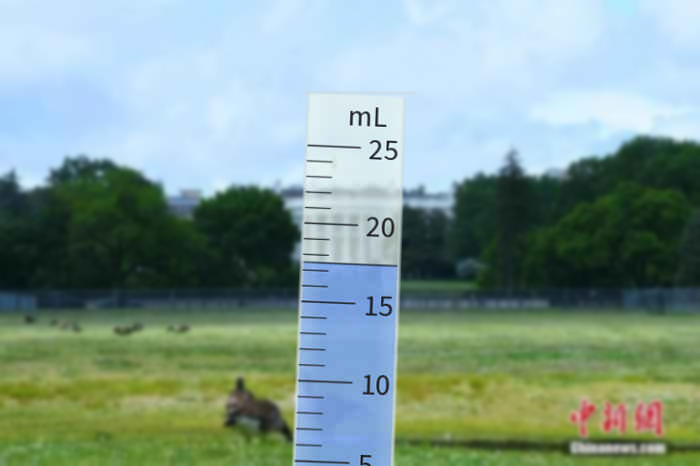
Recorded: 17.5 mL
